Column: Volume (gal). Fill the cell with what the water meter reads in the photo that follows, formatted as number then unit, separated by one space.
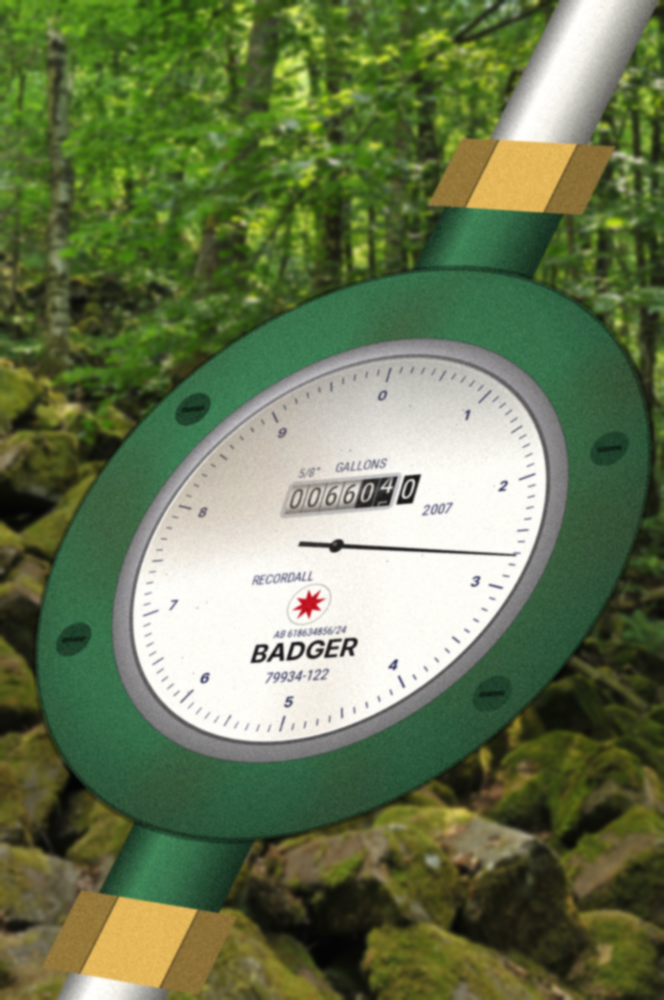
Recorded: 66042.7 gal
